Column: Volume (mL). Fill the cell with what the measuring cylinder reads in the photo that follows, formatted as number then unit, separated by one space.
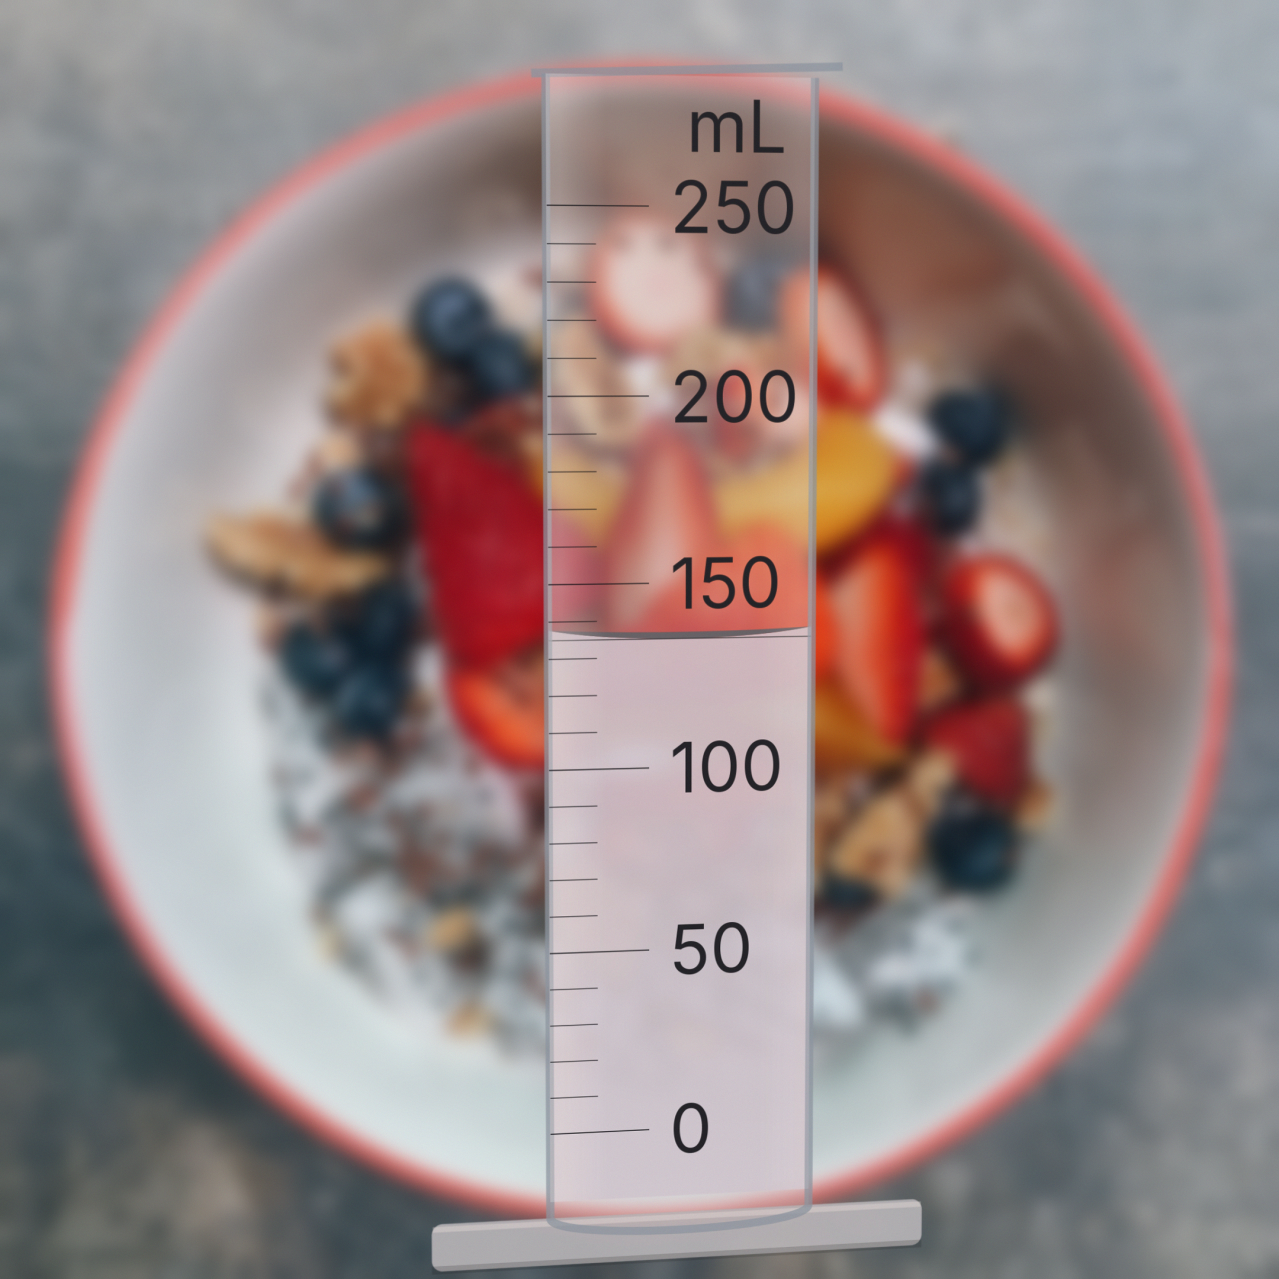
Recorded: 135 mL
